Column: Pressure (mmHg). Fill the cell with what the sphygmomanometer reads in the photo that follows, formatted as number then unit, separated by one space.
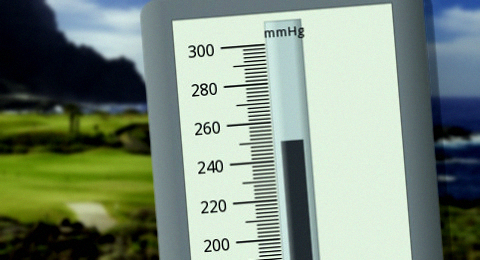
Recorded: 250 mmHg
